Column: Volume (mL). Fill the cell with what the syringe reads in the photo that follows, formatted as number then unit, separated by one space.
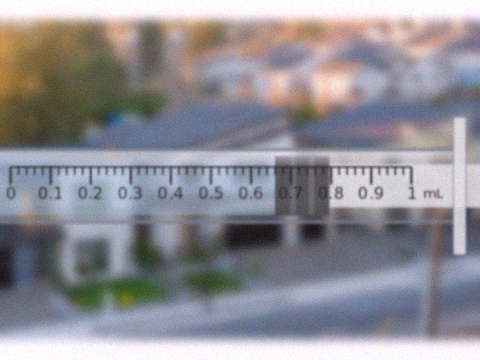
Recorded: 0.66 mL
